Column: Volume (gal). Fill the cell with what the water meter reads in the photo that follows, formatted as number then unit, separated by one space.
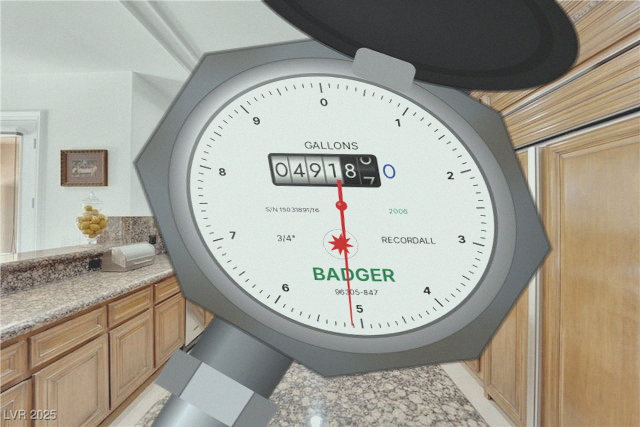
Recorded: 491865.1 gal
